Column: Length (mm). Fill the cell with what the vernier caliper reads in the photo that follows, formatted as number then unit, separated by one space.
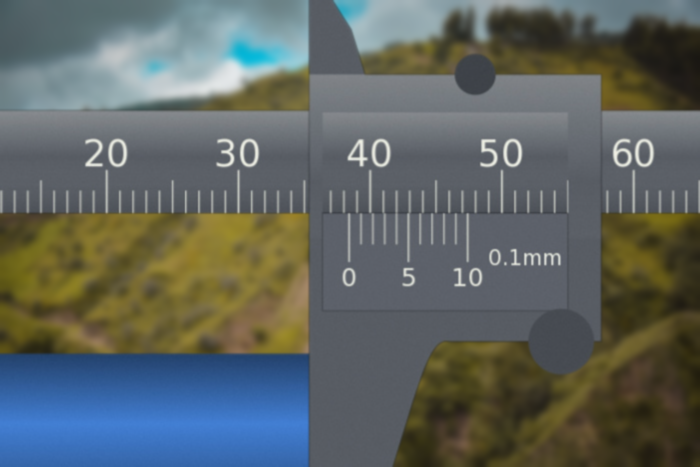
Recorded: 38.4 mm
